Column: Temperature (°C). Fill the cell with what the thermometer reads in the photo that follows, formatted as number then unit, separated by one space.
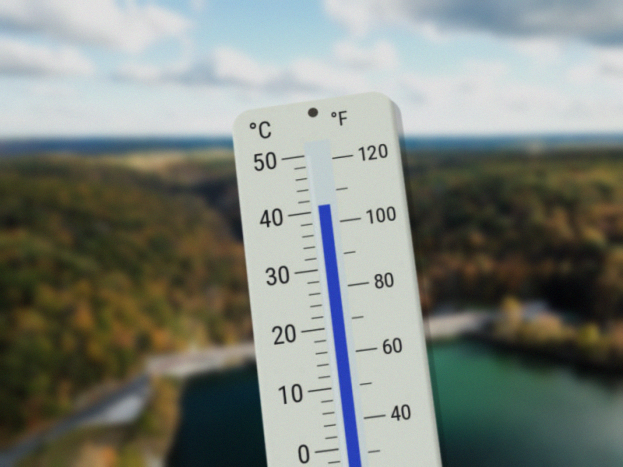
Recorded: 41 °C
